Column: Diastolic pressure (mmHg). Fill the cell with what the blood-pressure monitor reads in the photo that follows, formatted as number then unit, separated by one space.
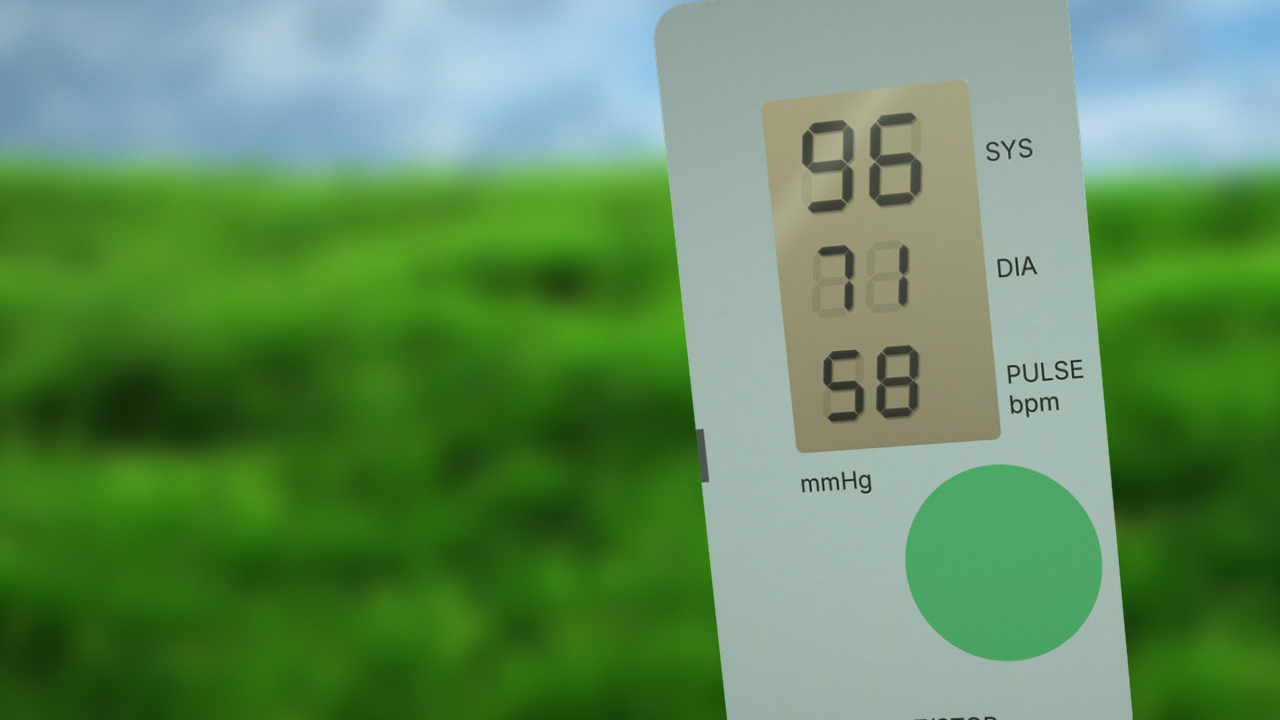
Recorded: 71 mmHg
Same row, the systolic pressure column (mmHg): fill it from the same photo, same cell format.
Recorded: 96 mmHg
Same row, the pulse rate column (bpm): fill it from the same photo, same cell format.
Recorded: 58 bpm
